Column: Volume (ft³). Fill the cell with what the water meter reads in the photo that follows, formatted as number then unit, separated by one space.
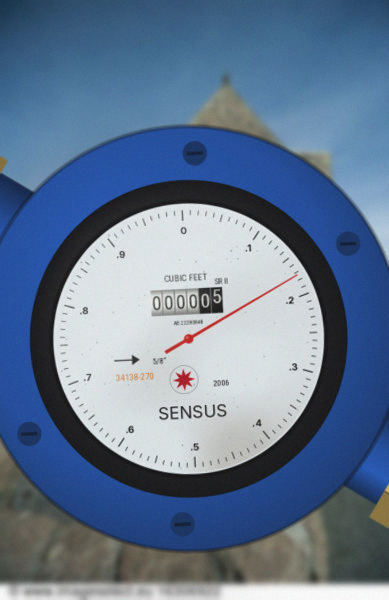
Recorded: 5.17 ft³
